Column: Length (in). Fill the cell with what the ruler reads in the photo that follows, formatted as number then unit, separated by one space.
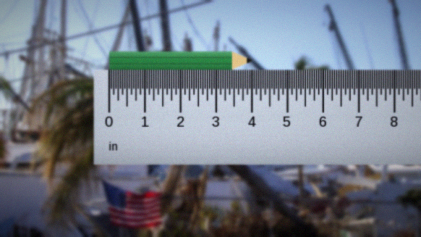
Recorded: 4 in
